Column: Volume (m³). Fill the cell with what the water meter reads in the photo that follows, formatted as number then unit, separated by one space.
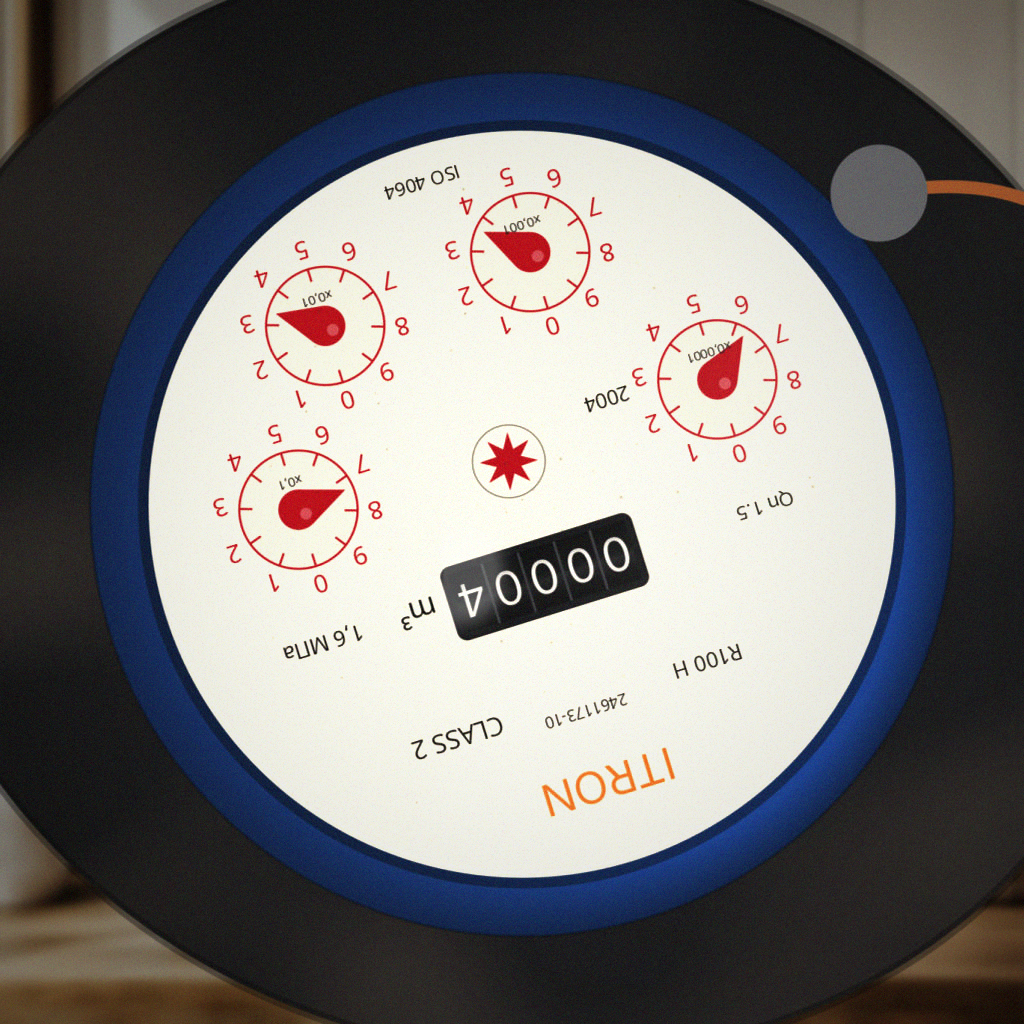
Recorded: 4.7336 m³
